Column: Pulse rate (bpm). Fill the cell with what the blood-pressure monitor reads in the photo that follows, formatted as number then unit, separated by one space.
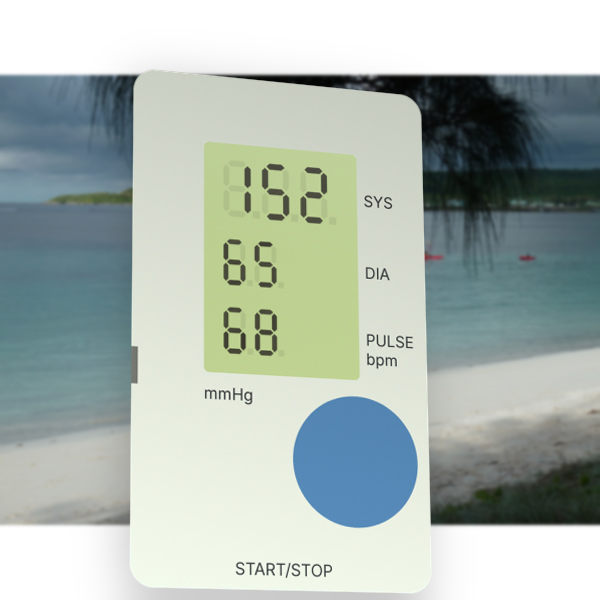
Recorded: 68 bpm
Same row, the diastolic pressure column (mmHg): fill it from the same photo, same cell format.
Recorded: 65 mmHg
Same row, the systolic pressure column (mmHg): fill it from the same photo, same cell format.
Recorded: 152 mmHg
